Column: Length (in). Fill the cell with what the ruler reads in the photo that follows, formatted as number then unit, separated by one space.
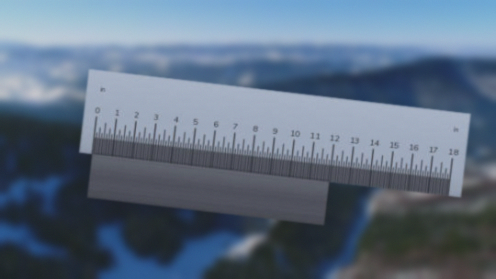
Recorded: 12 in
